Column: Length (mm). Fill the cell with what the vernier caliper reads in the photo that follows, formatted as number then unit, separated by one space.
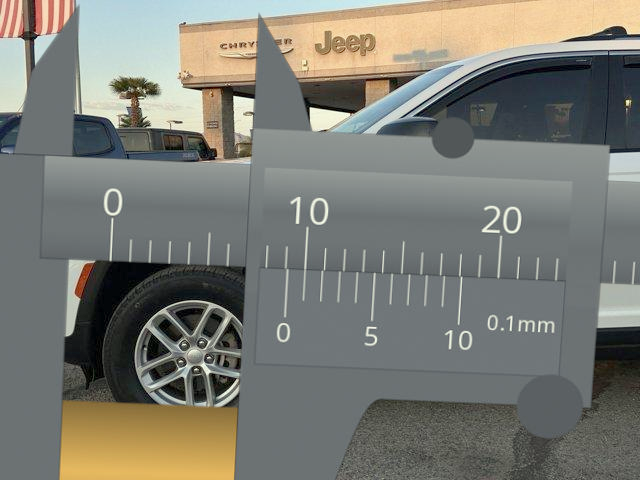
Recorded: 9.1 mm
